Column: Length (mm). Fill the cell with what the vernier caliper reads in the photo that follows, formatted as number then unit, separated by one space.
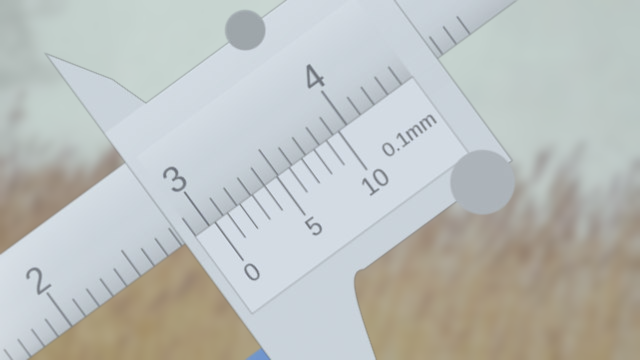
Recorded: 30.4 mm
